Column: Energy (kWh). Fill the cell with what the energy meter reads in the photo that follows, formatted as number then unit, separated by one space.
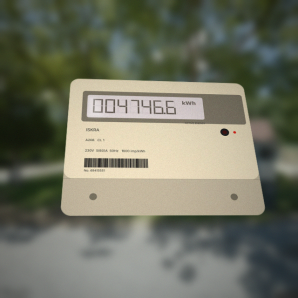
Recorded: 4746.6 kWh
